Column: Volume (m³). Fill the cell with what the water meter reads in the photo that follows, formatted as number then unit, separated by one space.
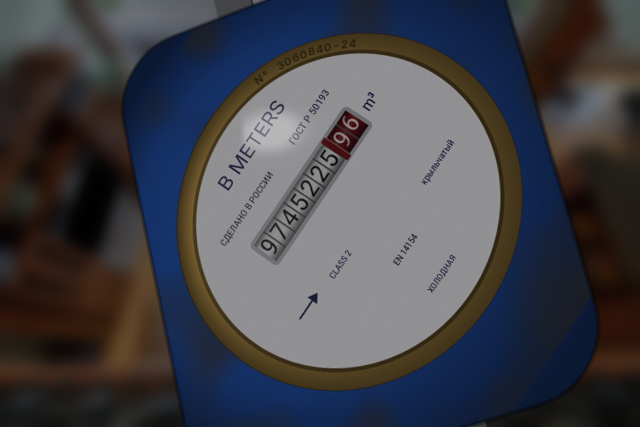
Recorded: 9745225.96 m³
